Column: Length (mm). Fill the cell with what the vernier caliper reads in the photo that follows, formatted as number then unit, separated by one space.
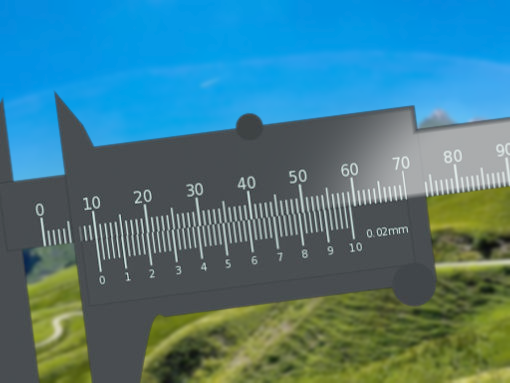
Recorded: 10.0 mm
